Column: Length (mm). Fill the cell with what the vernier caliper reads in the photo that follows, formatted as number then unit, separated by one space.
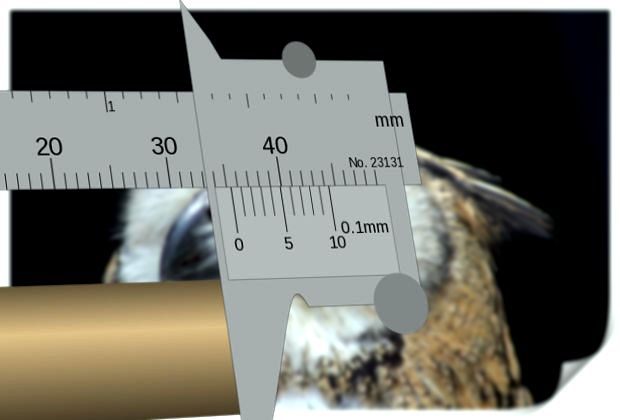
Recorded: 35.4 mm
